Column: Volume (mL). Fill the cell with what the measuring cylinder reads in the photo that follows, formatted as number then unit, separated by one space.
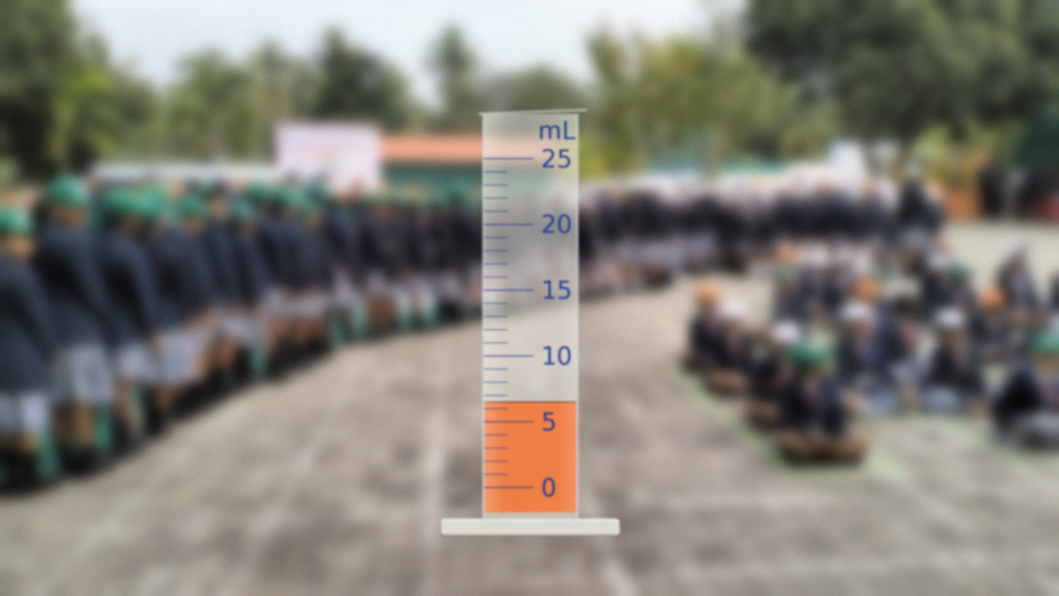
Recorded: 6.5 mL
